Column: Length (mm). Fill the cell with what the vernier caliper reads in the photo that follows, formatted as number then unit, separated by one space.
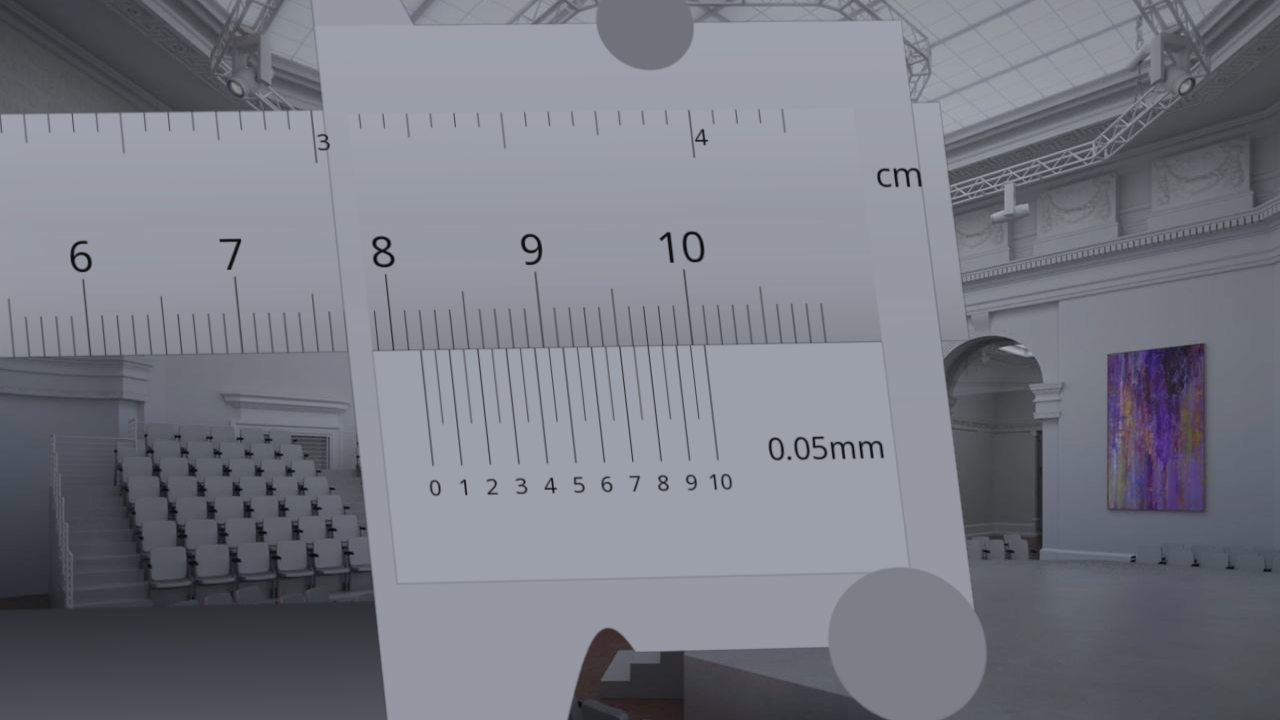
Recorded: 81.8 mm
